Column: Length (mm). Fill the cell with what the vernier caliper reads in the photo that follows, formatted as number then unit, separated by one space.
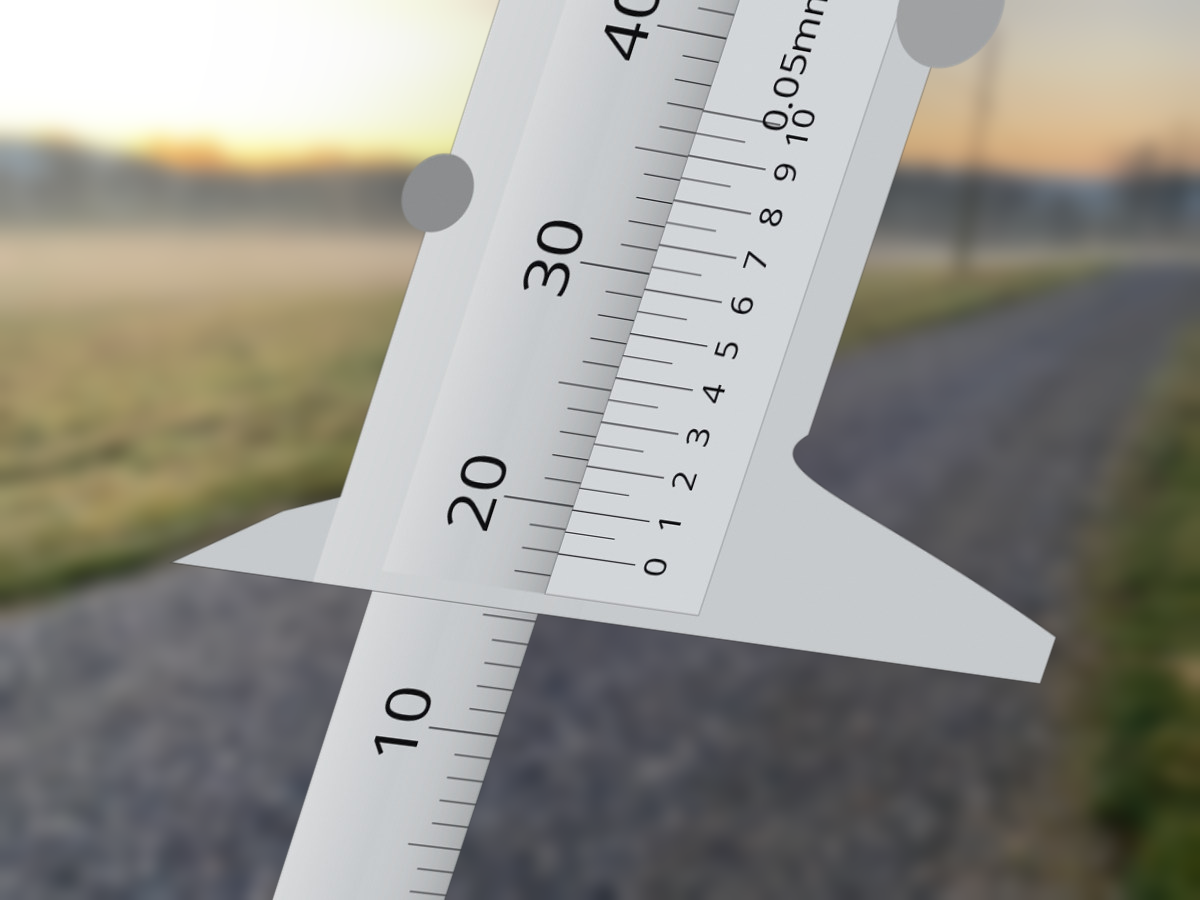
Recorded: 17.95 mm
